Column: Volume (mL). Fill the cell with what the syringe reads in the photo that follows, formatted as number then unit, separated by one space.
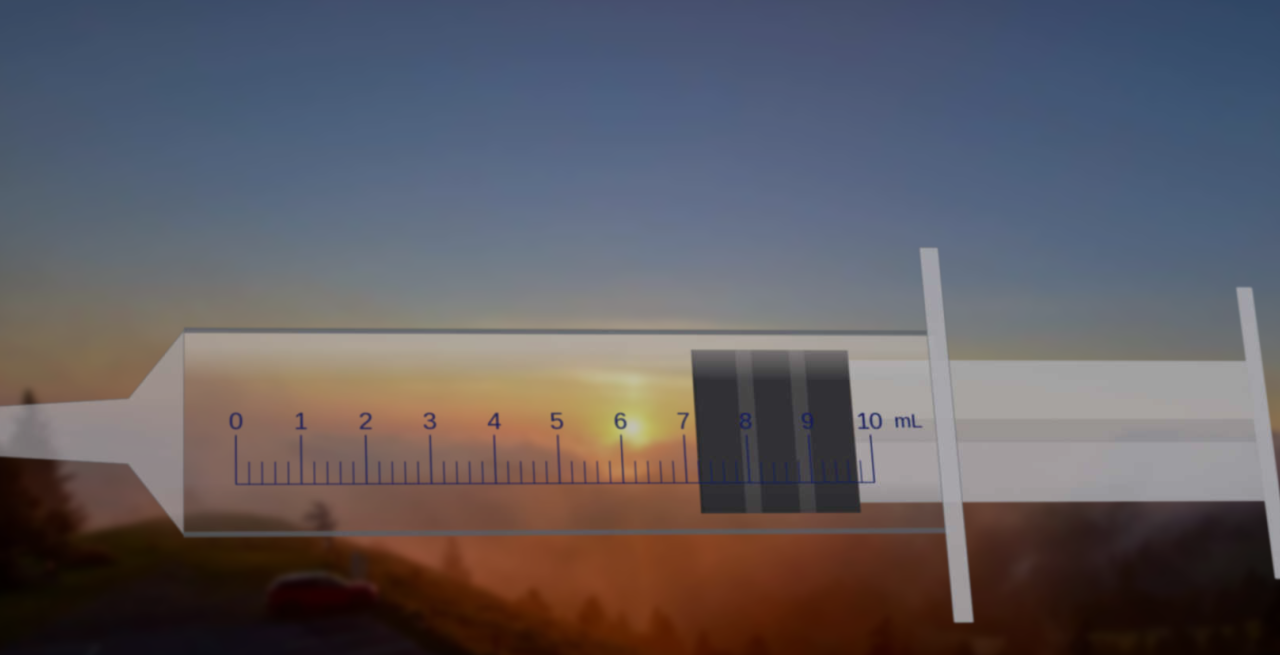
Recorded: 7.2 mL
